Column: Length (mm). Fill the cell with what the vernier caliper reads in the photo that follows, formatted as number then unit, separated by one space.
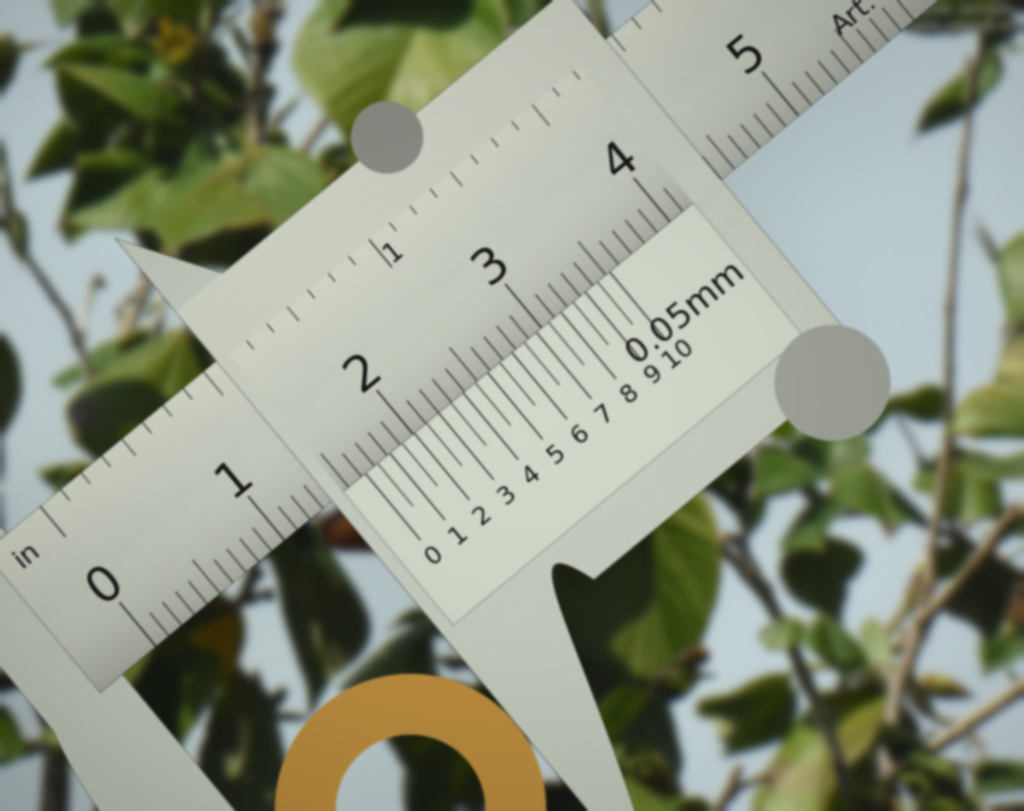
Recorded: 16.3 mm
